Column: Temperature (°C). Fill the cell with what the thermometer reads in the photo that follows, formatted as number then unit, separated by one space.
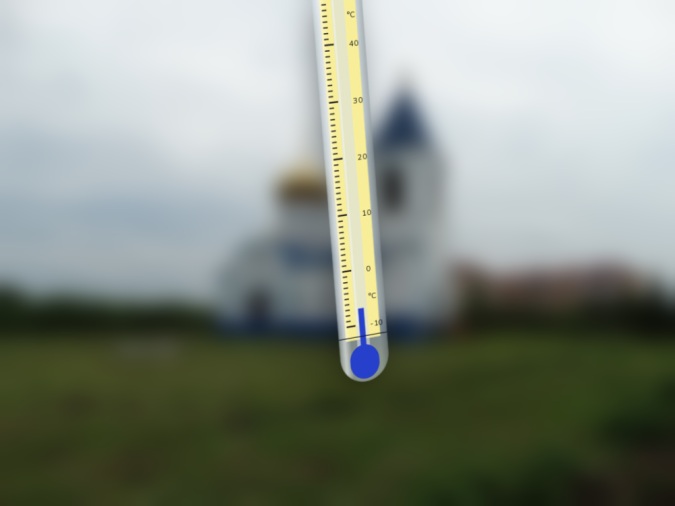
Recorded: -7 °C
